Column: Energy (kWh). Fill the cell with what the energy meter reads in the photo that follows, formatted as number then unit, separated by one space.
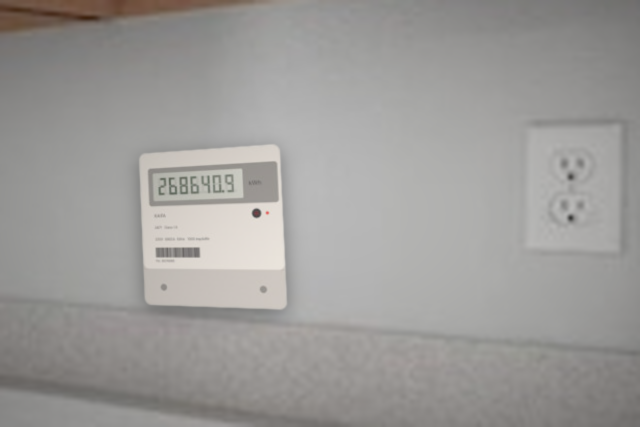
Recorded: 268640.9 kWh
